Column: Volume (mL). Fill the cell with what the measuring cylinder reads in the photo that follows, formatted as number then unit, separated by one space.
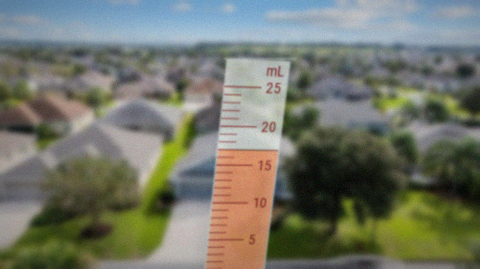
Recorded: 17 mL
